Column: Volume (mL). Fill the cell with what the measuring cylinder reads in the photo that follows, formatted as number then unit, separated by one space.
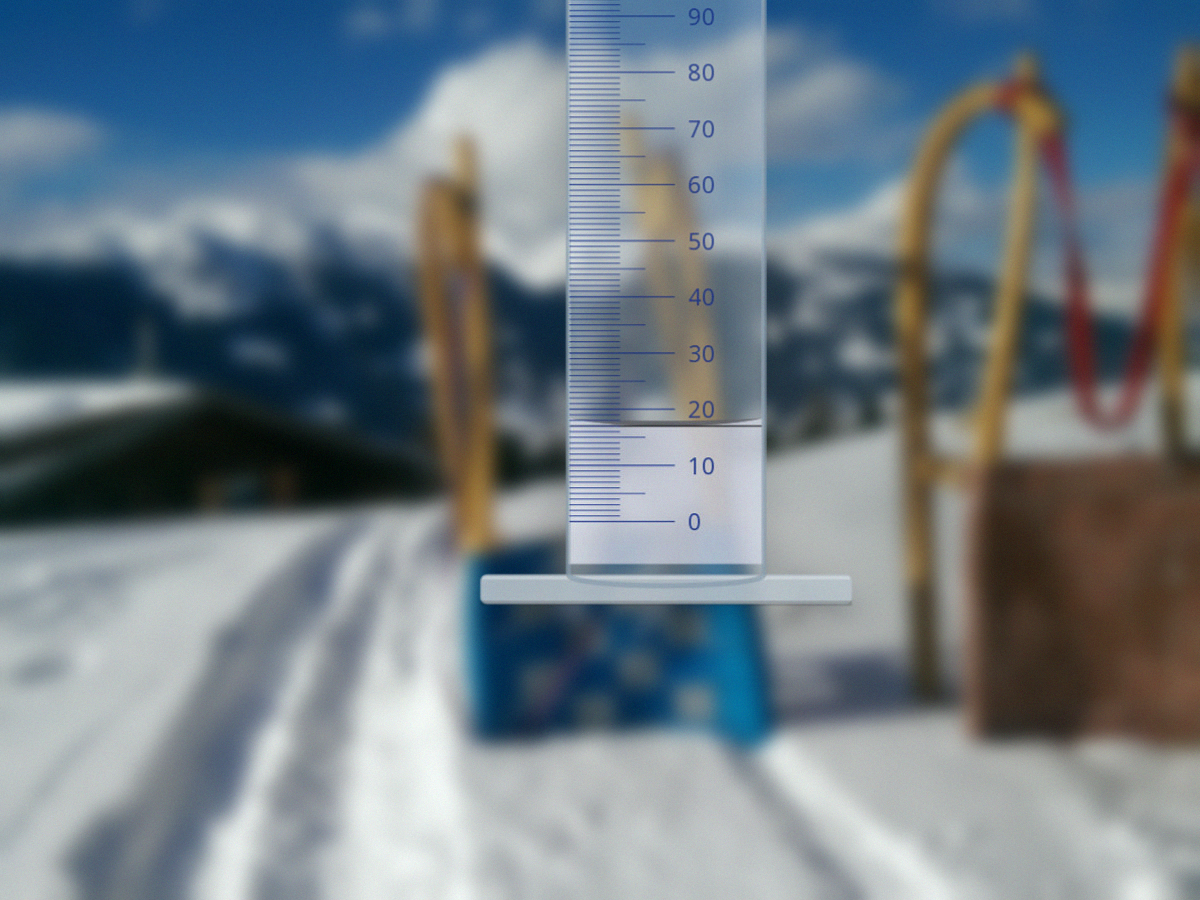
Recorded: 17 mL
